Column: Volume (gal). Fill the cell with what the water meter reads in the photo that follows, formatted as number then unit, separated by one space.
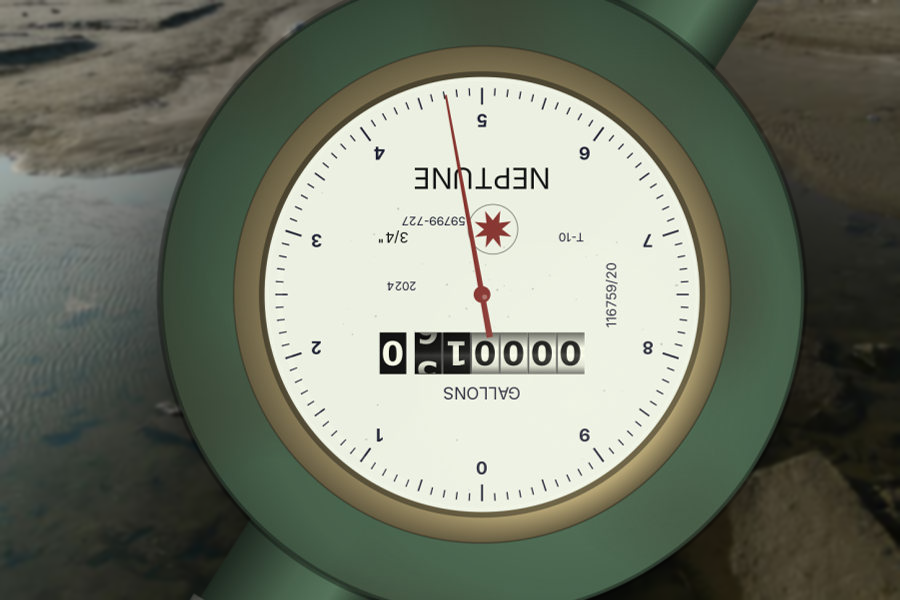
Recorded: 154.7 gal
